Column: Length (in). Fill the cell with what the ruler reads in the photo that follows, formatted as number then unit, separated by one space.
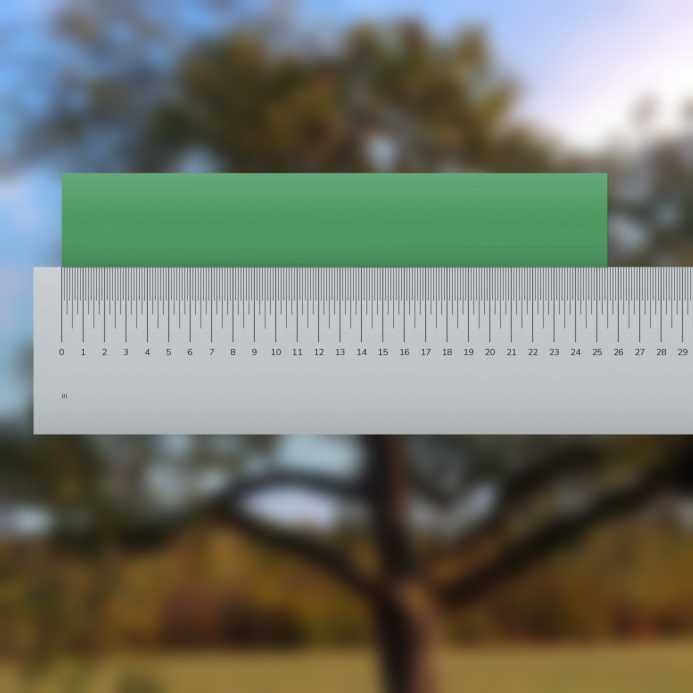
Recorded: 25.5 in
